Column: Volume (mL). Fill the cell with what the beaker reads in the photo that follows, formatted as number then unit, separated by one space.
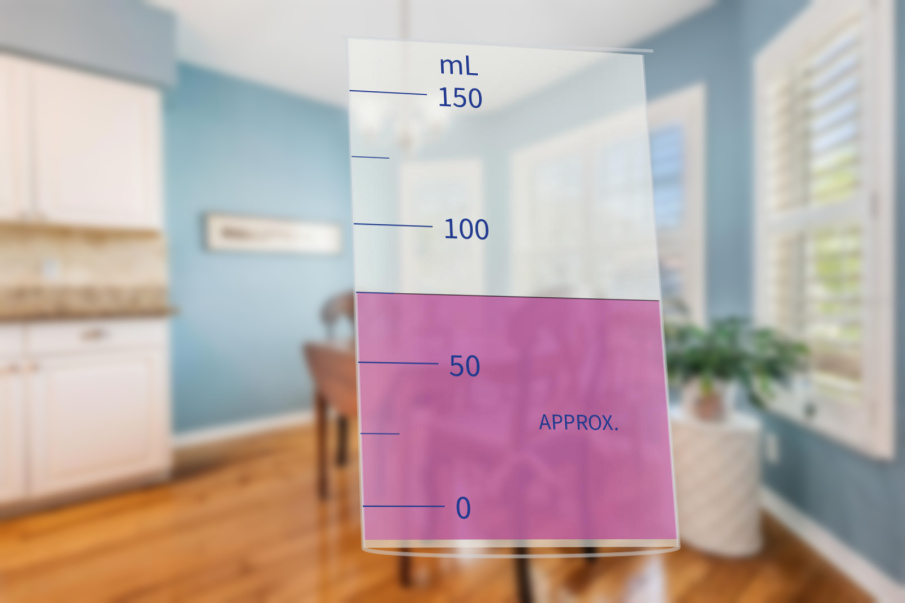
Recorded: 75 mL
